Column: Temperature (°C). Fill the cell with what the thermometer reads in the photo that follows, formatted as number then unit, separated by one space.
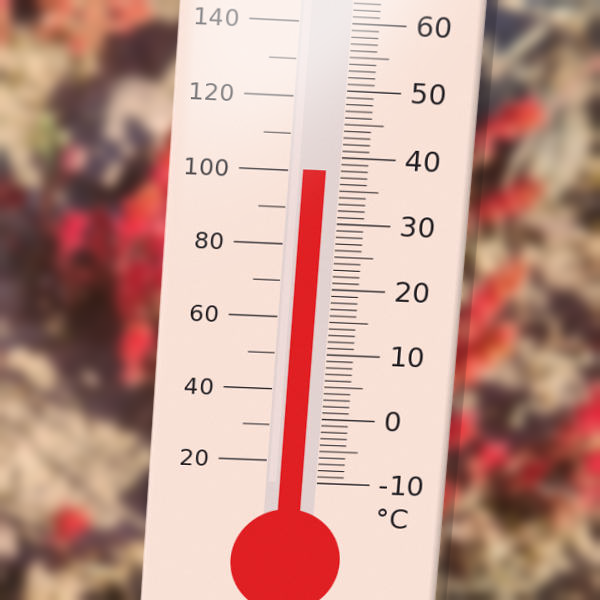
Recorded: 38 °C
